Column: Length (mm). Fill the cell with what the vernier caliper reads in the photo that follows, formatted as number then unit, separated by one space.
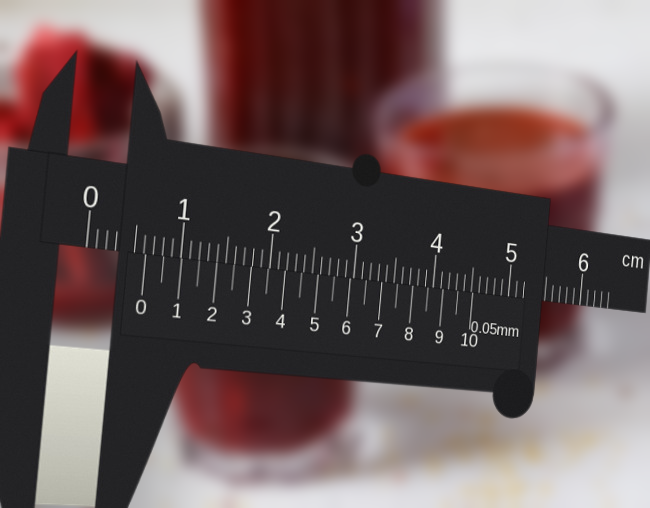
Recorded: 6.2 mm
